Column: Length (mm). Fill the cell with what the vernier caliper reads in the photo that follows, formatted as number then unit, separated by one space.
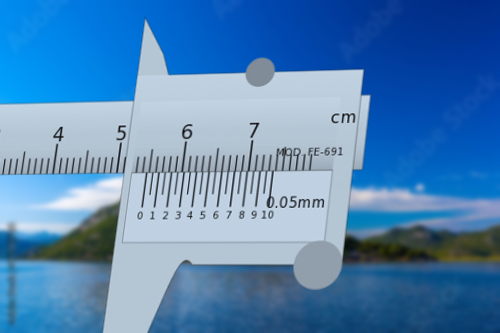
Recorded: 54.6 mm
